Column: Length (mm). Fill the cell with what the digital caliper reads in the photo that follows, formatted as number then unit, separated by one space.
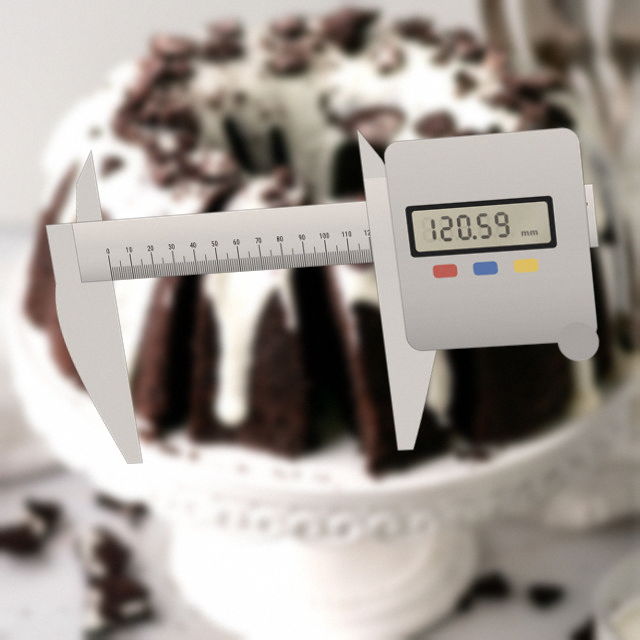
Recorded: 120.59 mm
